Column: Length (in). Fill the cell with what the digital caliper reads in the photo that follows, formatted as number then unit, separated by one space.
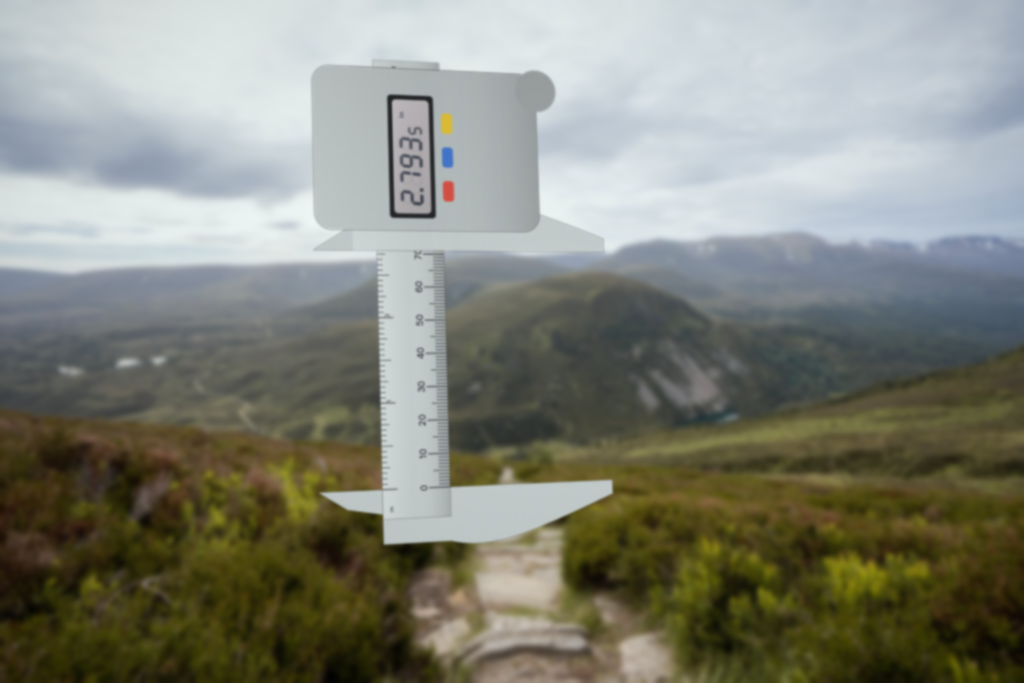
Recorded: 2.7935 in
